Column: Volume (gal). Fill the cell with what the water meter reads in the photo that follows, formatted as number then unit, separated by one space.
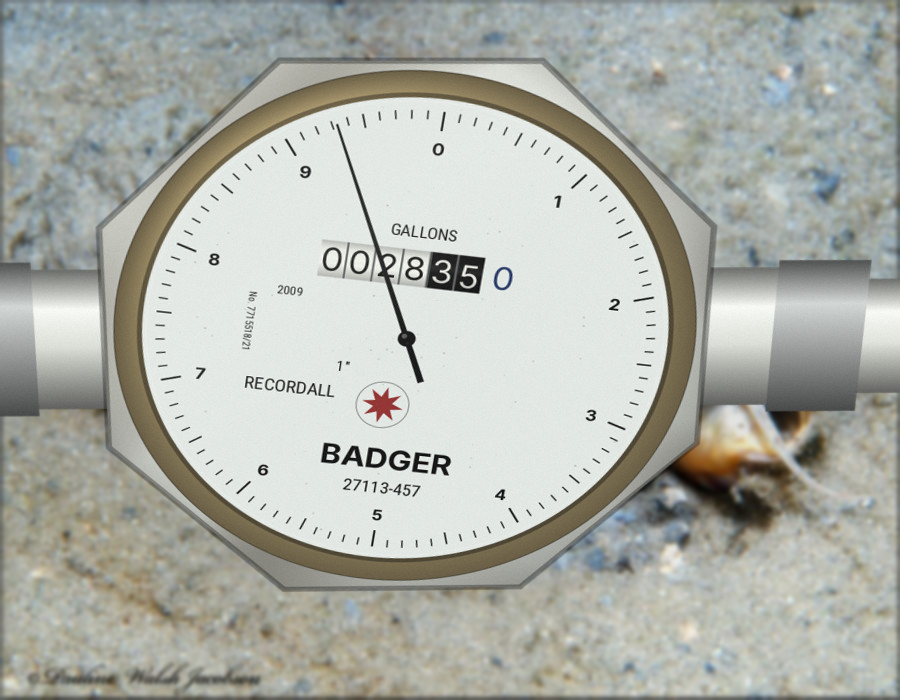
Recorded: 28349.3 gal
